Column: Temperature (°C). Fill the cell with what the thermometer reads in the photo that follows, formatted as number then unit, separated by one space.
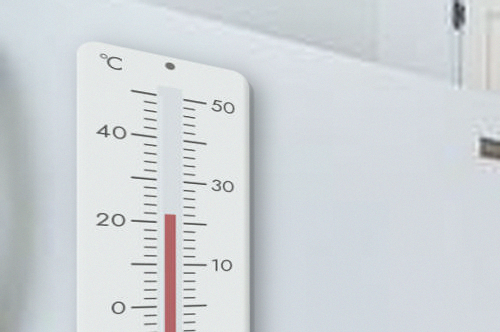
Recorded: 22 °C
